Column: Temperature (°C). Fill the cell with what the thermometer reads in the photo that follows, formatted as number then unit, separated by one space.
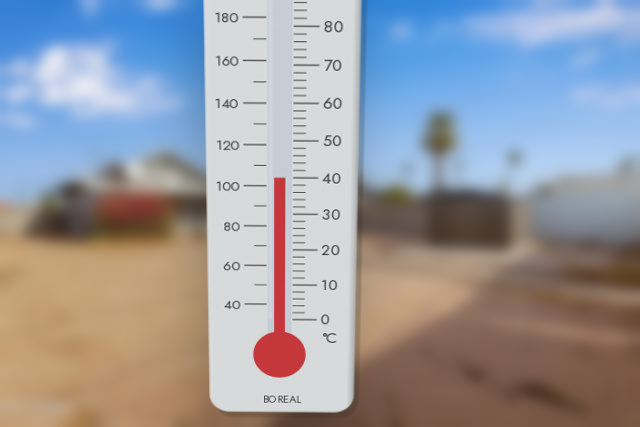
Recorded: 40 °C
